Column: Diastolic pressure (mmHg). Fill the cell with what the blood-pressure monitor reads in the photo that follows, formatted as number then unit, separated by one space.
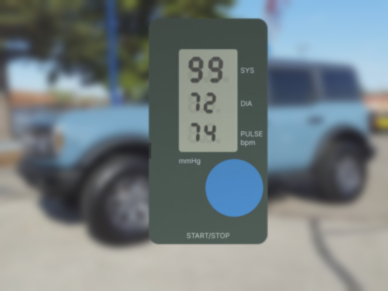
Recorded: 72 mmHg
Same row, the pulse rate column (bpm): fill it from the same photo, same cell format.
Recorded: 74 bpm
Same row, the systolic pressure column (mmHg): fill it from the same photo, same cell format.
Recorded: 99 mmHg
